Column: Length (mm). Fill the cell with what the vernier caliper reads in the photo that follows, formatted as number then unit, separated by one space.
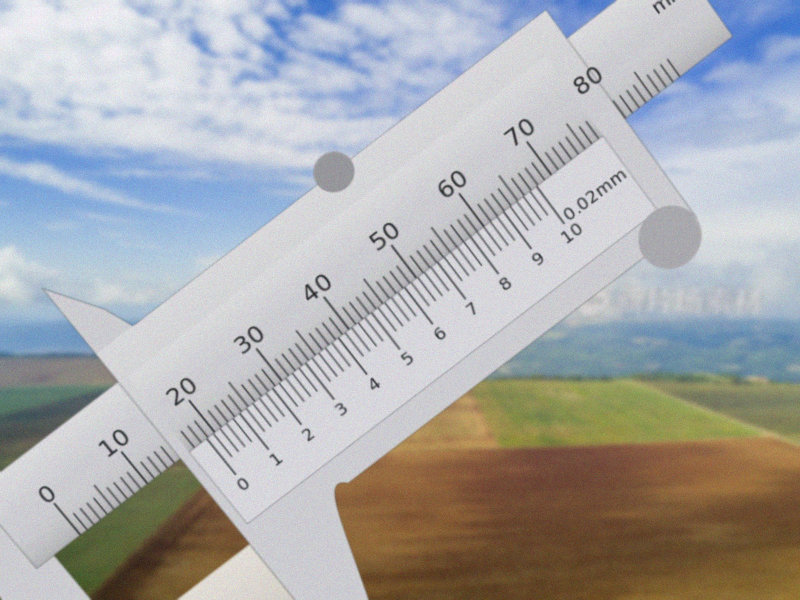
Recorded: 18.8 mm
